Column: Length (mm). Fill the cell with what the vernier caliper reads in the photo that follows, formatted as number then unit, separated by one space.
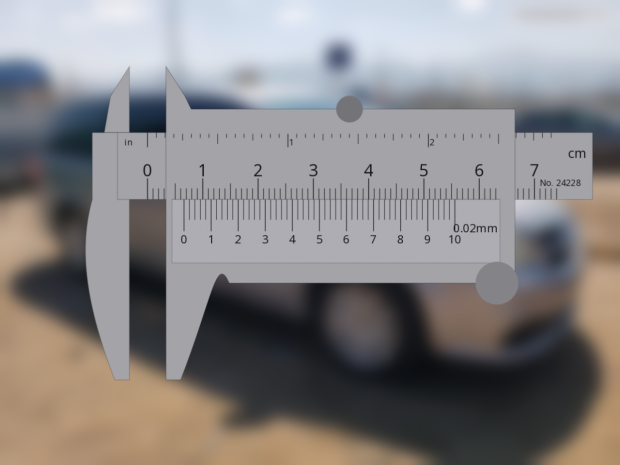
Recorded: 6.6 mm
